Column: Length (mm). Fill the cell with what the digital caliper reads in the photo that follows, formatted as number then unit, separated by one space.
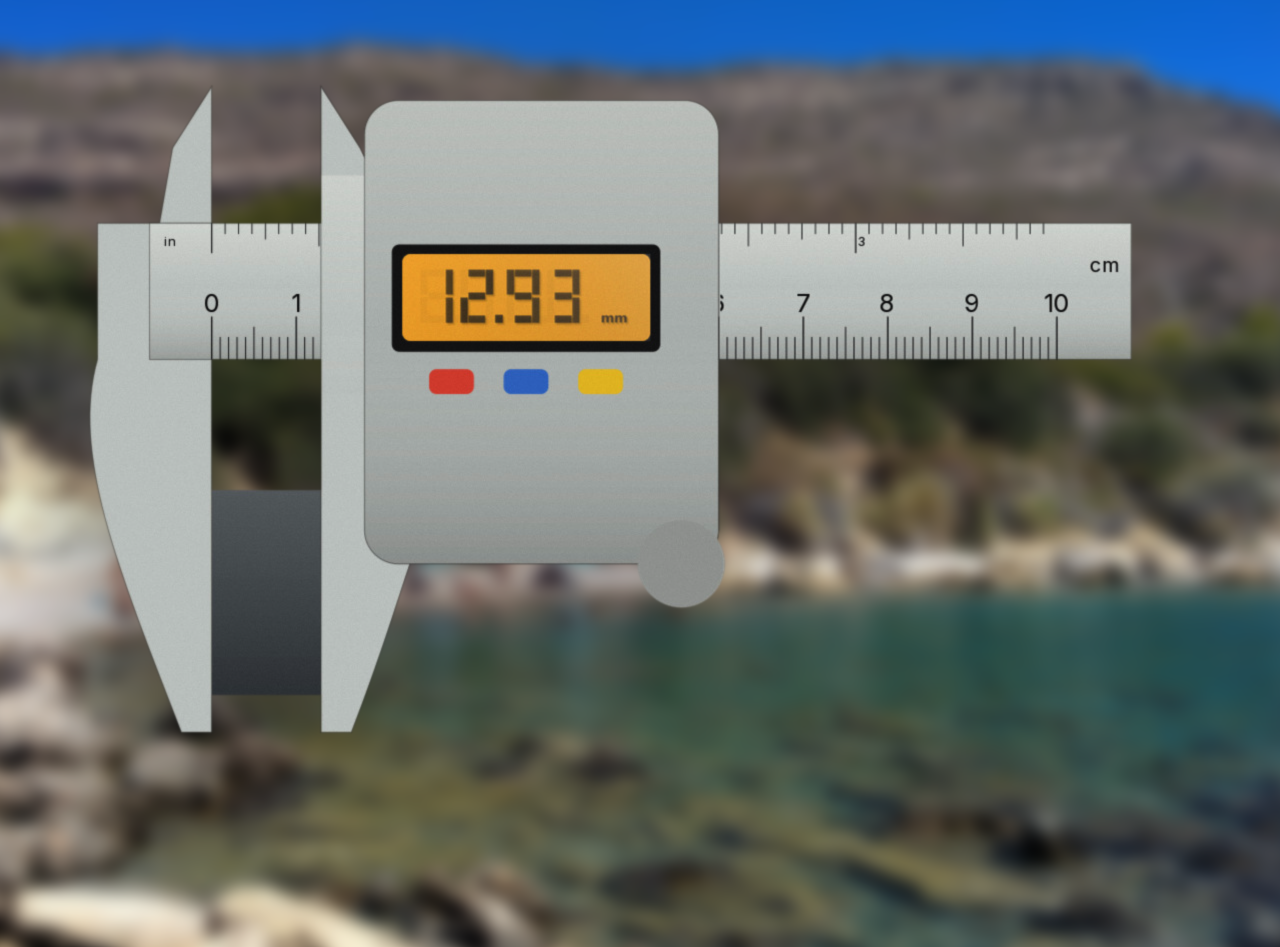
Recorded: 12.93 mm
